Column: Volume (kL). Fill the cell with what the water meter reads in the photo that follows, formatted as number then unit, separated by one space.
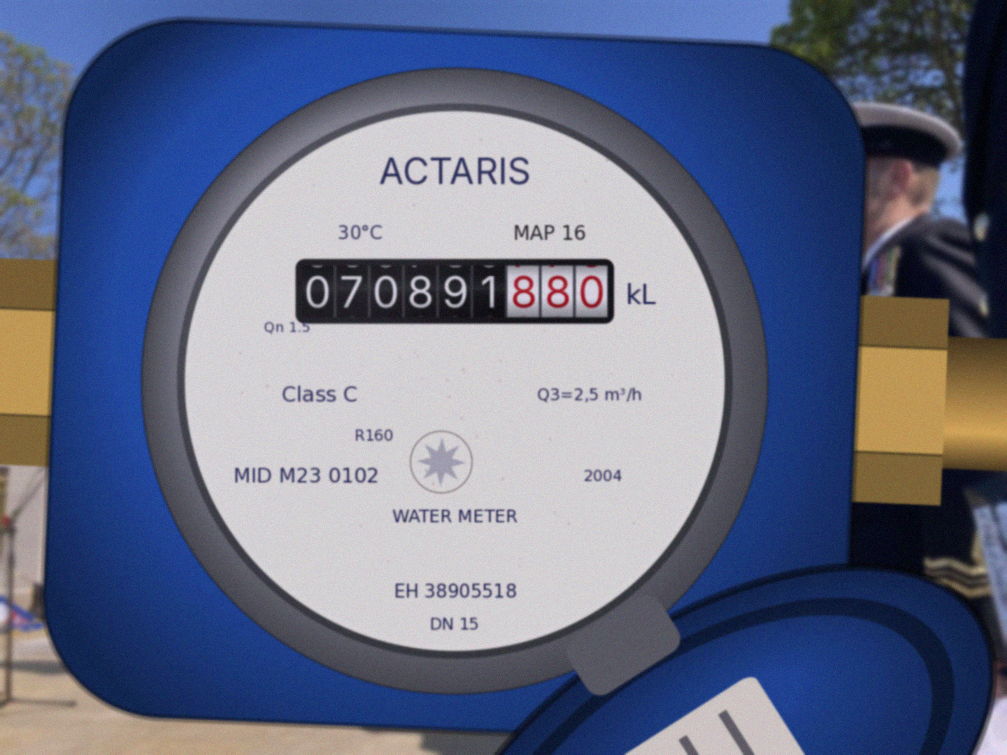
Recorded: 70891.880 kL
